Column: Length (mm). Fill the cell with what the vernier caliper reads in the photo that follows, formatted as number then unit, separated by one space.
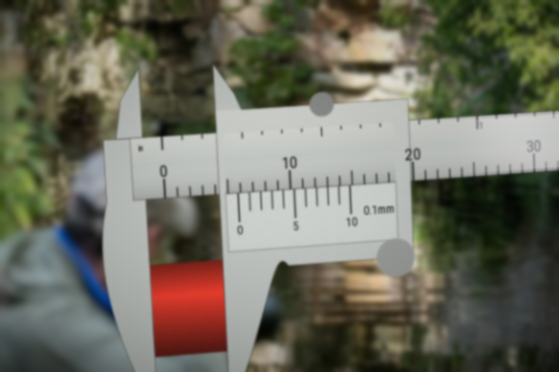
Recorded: 5.8 mm
